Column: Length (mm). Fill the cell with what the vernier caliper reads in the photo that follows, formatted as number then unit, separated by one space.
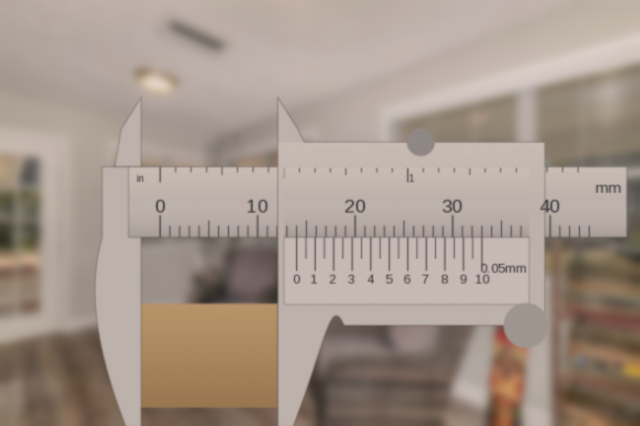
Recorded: 14.0 mm
